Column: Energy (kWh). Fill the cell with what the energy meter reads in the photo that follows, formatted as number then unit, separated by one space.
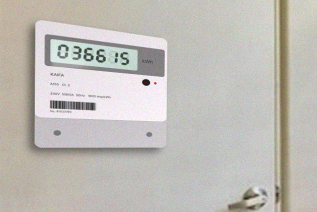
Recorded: 36615 kWh
